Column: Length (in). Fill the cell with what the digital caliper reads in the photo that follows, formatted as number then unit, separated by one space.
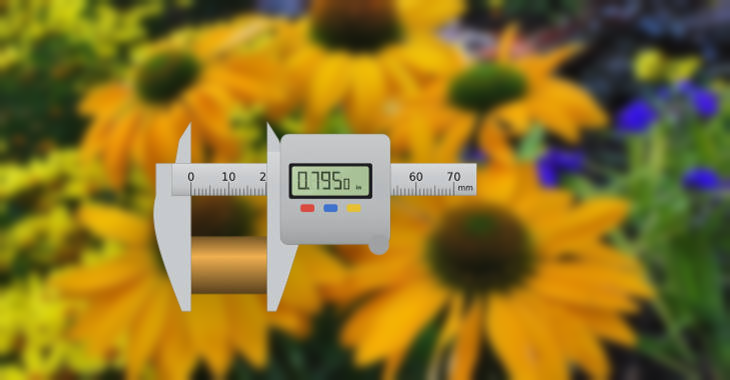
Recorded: 0.7950 in
